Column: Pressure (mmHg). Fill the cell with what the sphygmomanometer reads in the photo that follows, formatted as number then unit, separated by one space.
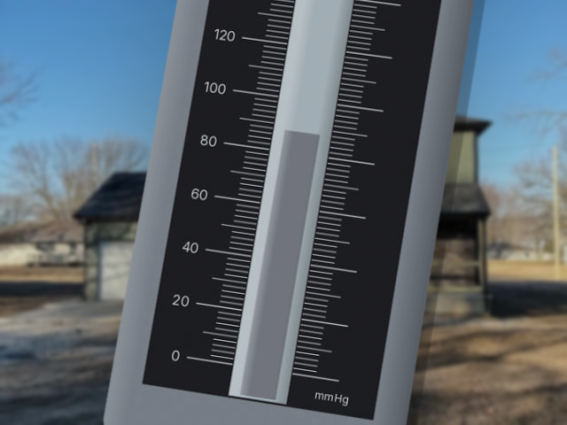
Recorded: 88 mmHg
